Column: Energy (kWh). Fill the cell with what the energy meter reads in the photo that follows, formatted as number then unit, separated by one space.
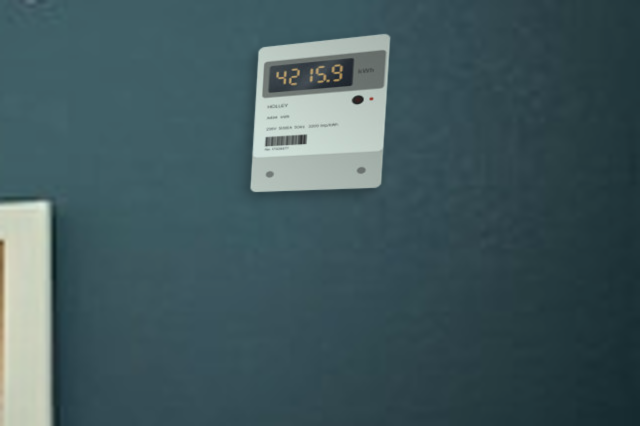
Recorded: 4215.9 kWh
